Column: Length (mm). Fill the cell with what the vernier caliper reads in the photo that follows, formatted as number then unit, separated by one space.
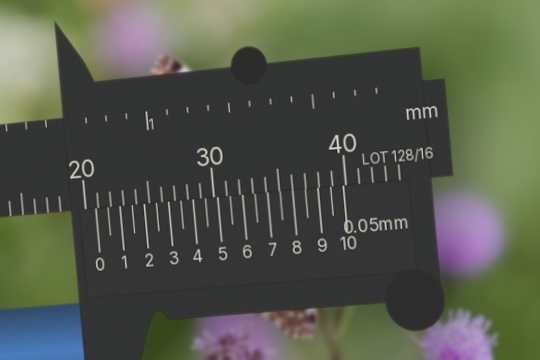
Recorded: 20.8 mm
